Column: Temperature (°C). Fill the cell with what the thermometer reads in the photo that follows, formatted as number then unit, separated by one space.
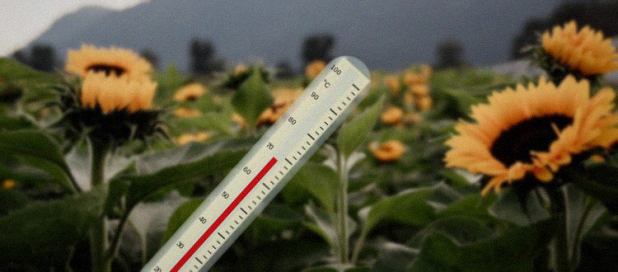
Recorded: 68 °C
